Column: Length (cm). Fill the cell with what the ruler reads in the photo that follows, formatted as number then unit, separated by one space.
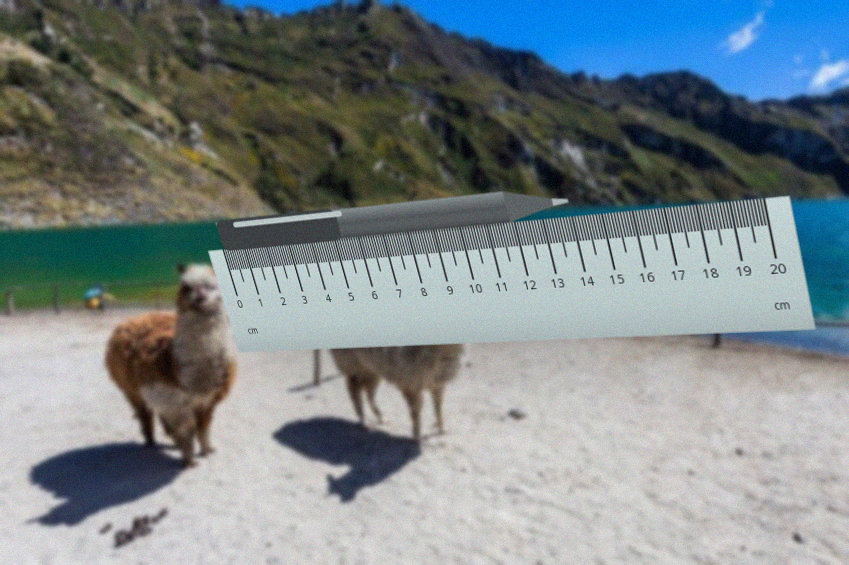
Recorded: 14 cm
